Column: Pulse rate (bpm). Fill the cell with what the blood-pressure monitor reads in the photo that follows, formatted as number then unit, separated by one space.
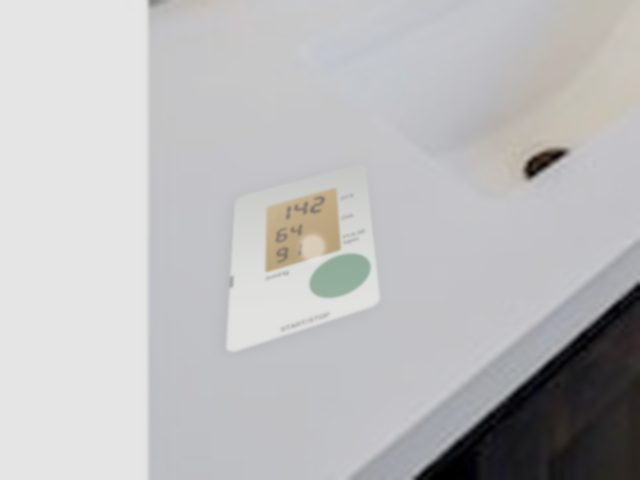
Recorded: 91 bpm
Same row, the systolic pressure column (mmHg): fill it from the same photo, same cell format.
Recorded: 142 mmHg
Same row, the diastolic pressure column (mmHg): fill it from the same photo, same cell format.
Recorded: 64 mmHg
